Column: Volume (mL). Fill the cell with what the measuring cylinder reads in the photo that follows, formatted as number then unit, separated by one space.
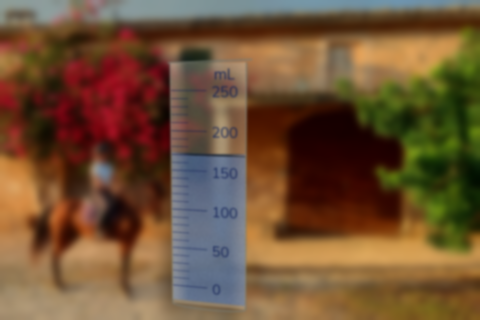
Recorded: 170 mL
